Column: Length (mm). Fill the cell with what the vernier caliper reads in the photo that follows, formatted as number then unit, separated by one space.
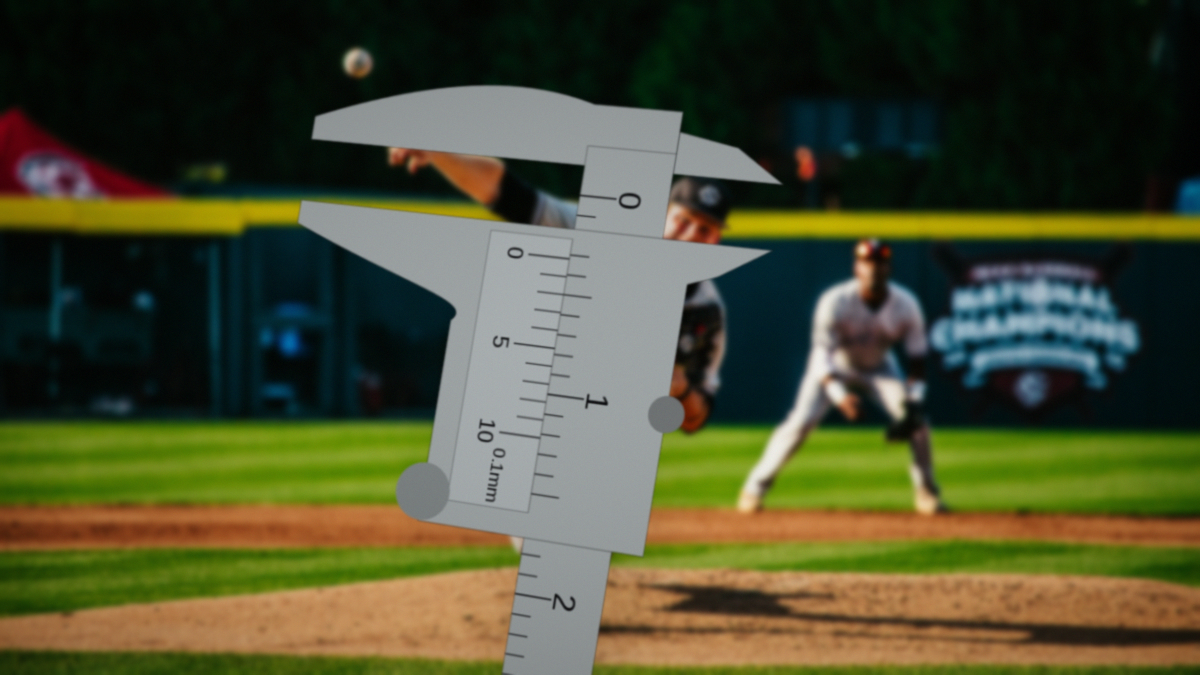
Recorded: 3.2 mm
